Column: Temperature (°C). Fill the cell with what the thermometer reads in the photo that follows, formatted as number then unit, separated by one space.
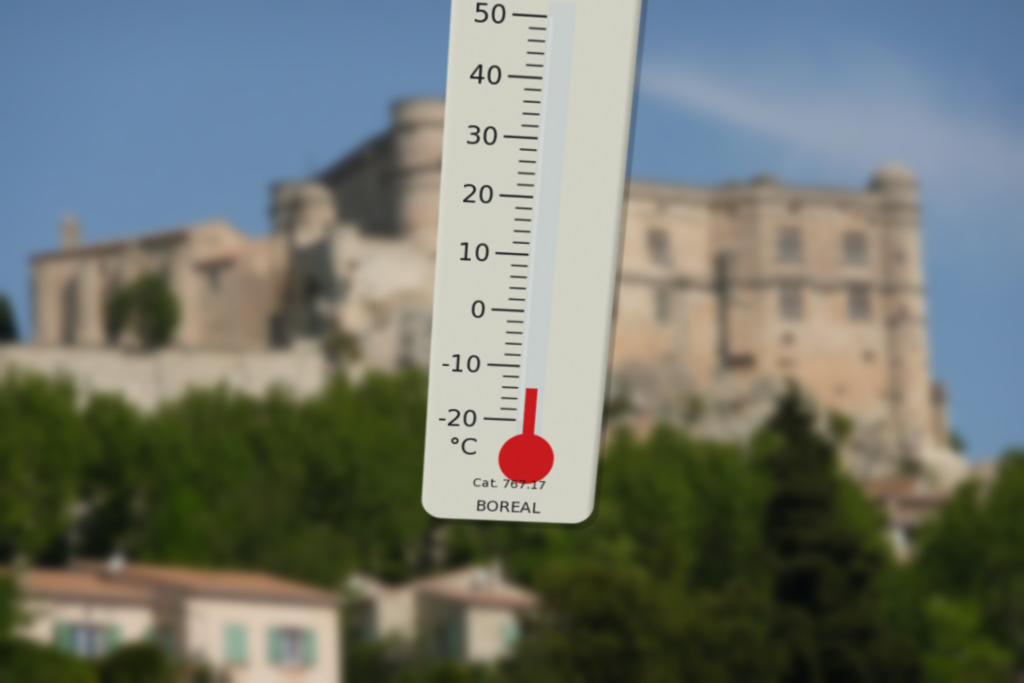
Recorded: -14 °C
